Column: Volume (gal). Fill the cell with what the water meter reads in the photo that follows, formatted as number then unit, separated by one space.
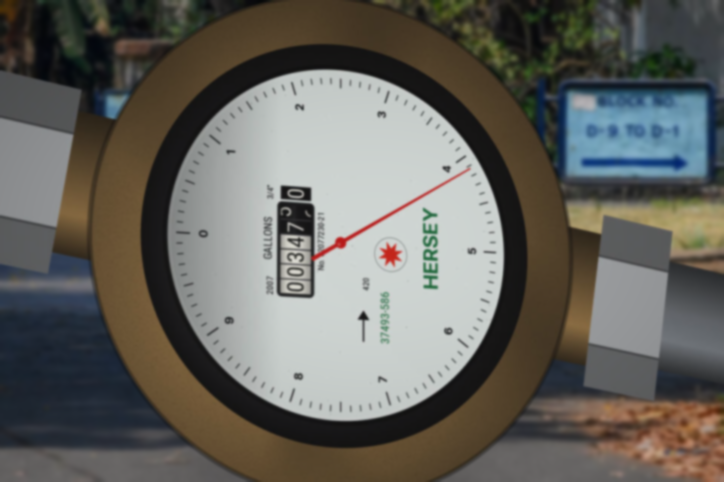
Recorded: 34754.1 gal
